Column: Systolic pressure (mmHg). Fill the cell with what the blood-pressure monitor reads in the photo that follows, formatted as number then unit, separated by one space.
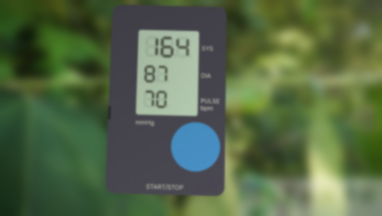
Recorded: 164 mmHg
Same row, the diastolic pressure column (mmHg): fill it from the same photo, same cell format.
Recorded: 87 mmHg
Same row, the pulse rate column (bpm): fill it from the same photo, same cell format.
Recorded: 70 bpm
